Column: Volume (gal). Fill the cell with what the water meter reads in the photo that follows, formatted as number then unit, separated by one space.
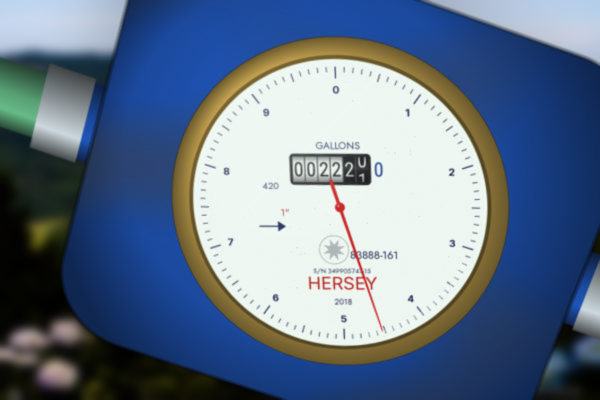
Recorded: 22204.5 gal
